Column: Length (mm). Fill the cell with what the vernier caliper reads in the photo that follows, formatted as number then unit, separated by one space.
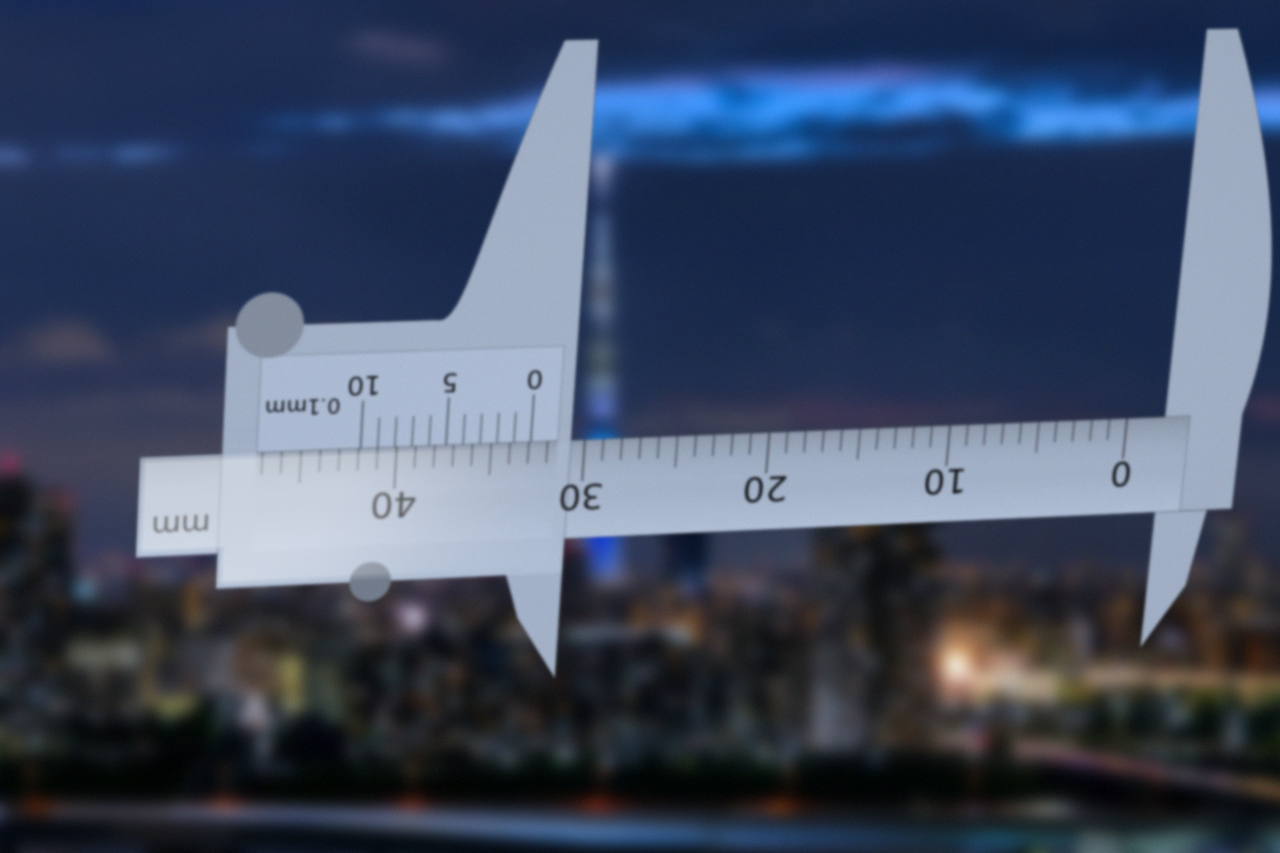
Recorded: 32.9 mm
